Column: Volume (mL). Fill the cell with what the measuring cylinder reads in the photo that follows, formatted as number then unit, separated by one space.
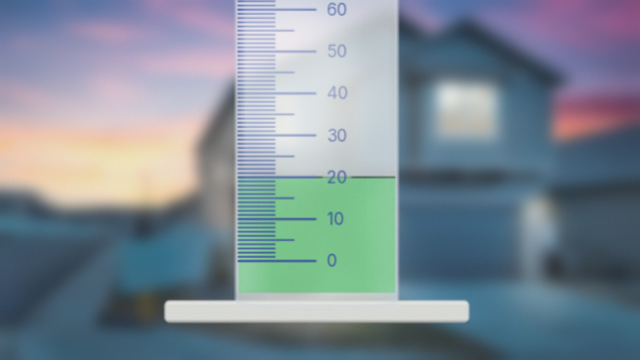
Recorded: 20 mL
